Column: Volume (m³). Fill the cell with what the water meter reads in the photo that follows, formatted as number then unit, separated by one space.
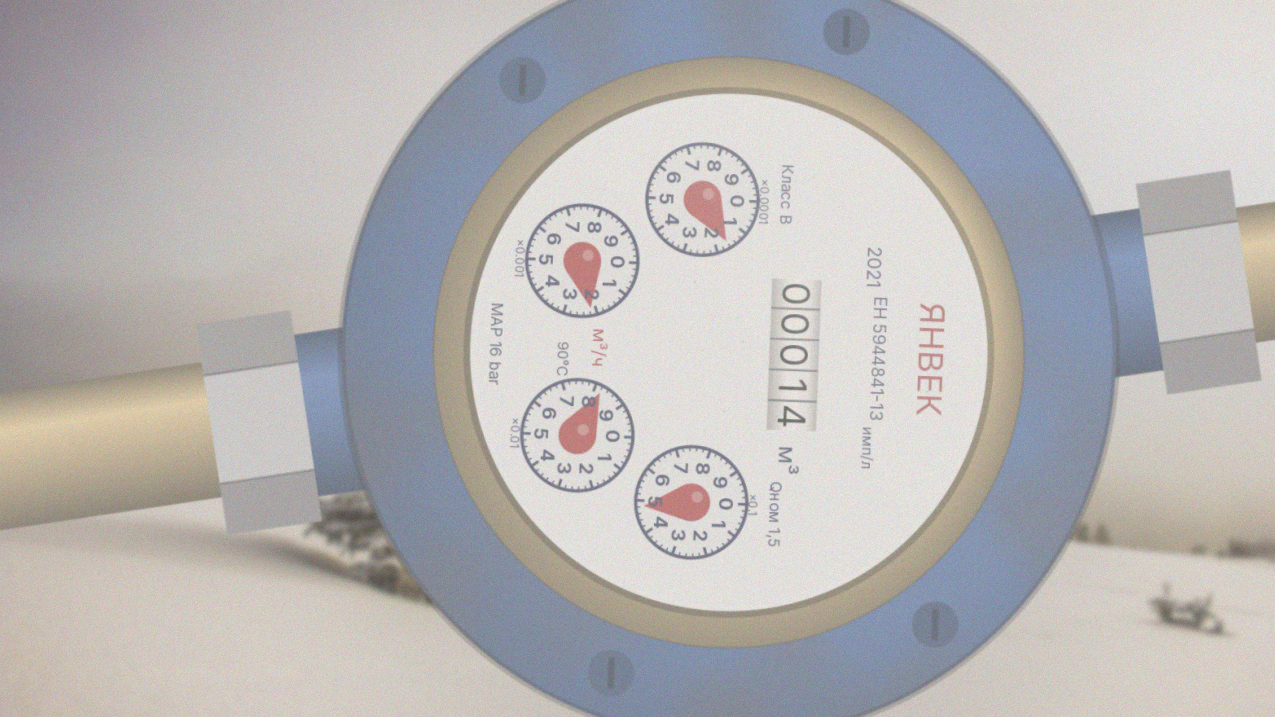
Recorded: 14.4821 m³
